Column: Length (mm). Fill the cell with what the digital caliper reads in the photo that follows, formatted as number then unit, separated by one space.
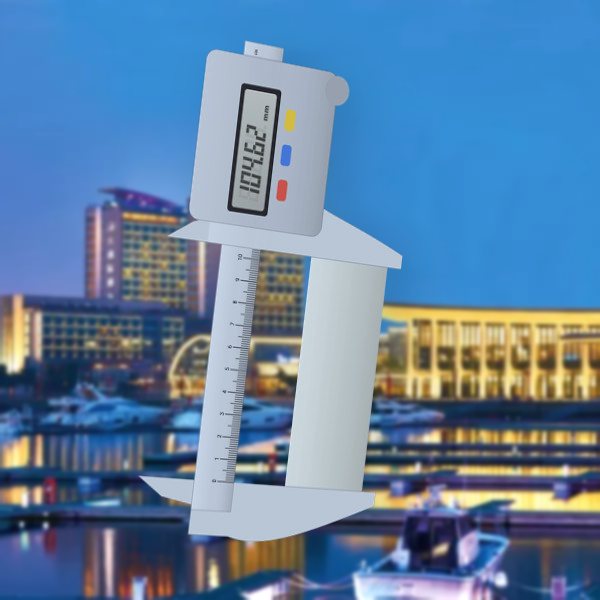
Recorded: 104.62 mm
